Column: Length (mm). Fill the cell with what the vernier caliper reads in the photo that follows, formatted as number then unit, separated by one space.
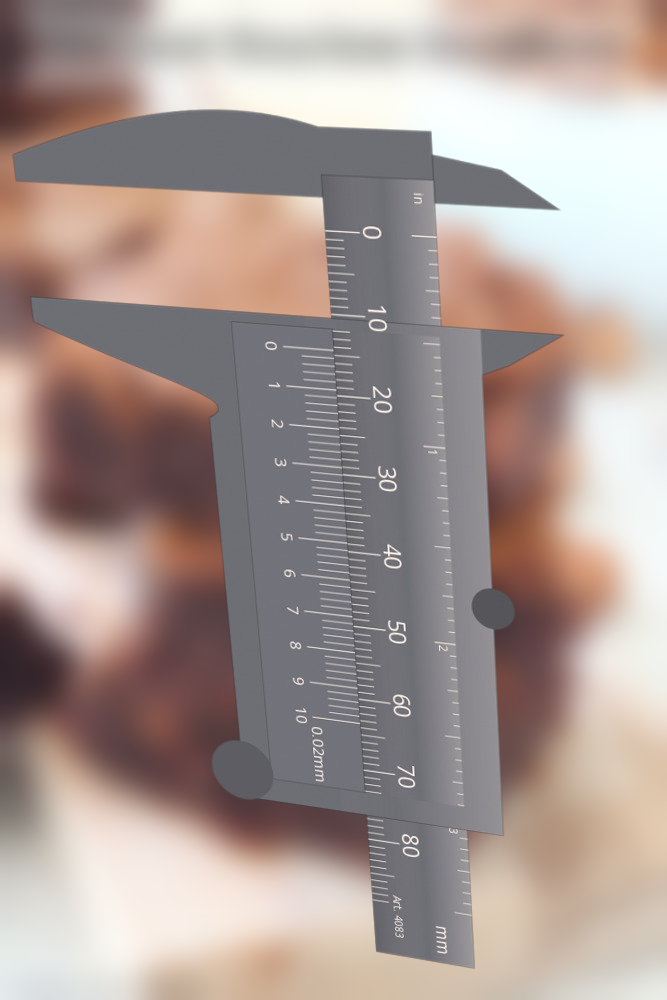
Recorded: 14.4 mm
